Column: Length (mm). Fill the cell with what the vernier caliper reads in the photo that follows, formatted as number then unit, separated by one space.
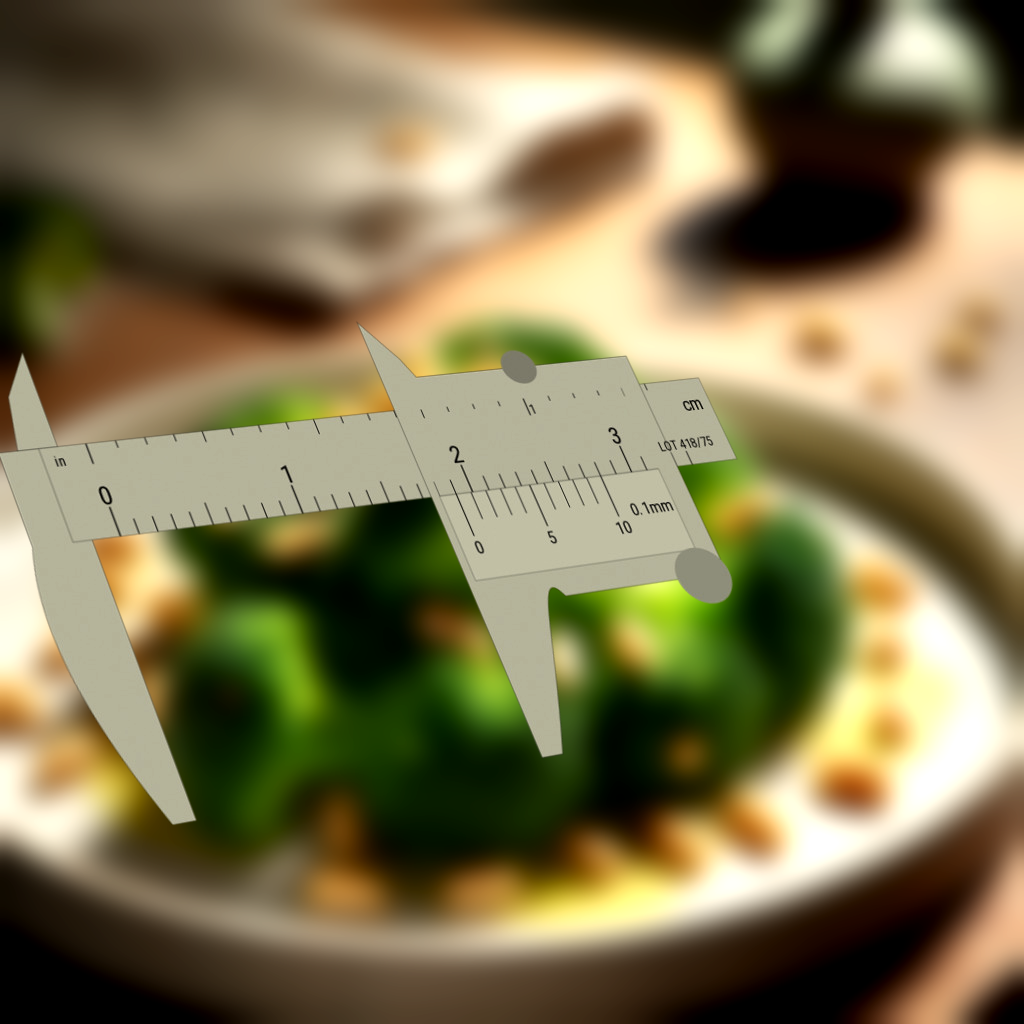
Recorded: 19.0 mm
